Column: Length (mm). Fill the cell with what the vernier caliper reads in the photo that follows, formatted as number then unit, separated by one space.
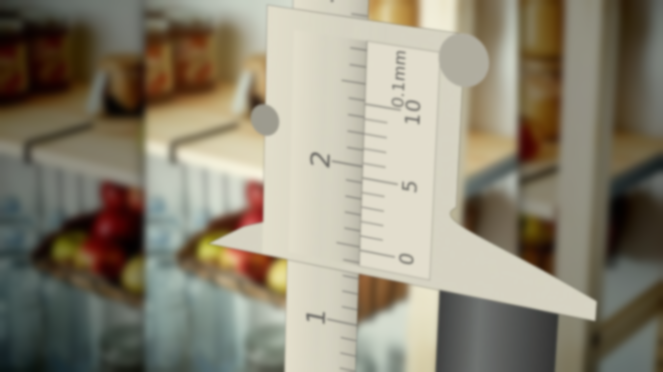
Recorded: 14.8 mm
